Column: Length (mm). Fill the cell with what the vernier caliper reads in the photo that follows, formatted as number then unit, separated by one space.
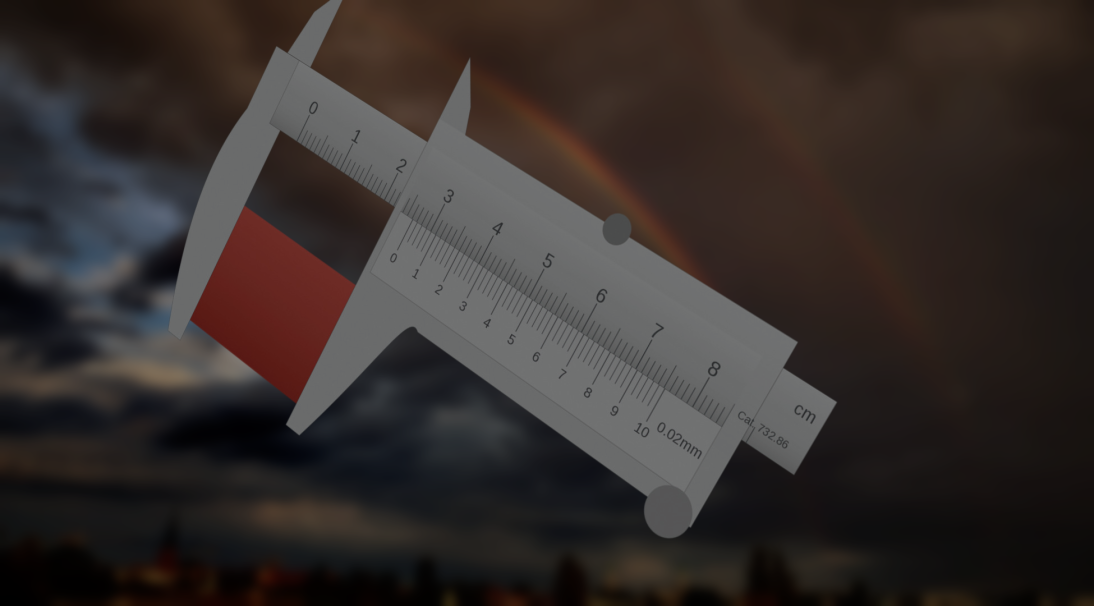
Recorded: 26.2 mm
